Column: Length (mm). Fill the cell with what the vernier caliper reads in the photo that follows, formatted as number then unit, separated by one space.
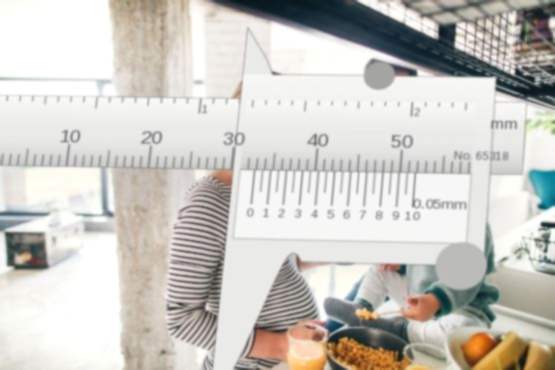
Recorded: 32.8 mm
